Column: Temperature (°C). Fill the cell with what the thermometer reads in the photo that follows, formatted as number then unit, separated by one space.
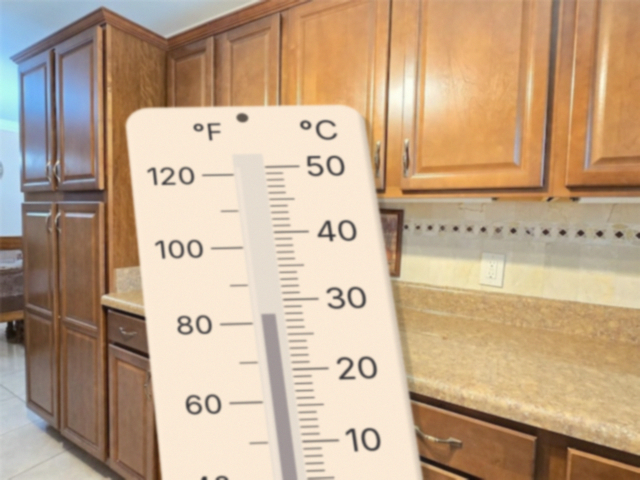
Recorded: 28 °C
